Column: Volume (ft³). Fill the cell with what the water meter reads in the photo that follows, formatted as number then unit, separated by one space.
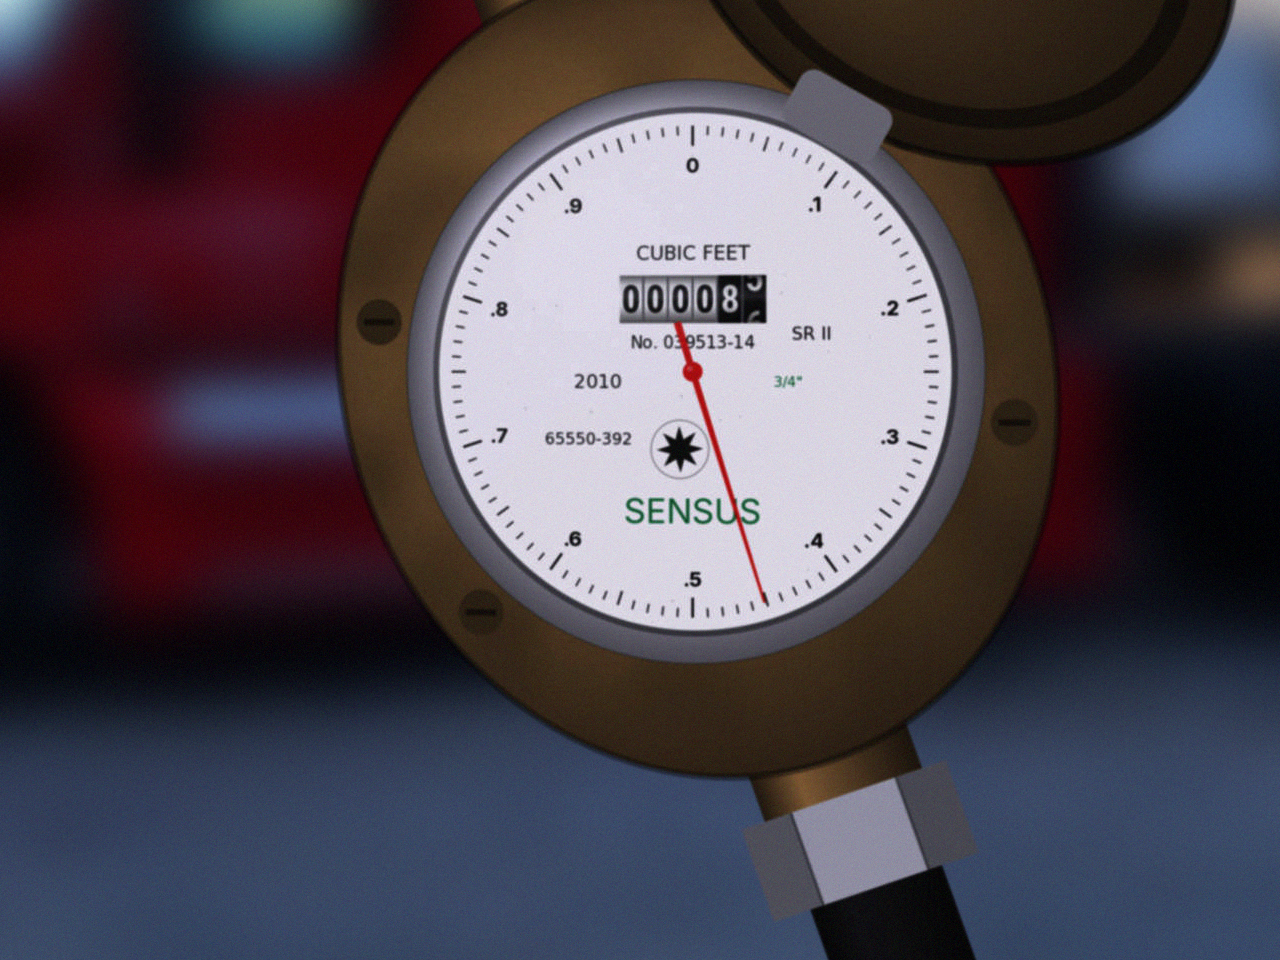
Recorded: 85.45 ft³
